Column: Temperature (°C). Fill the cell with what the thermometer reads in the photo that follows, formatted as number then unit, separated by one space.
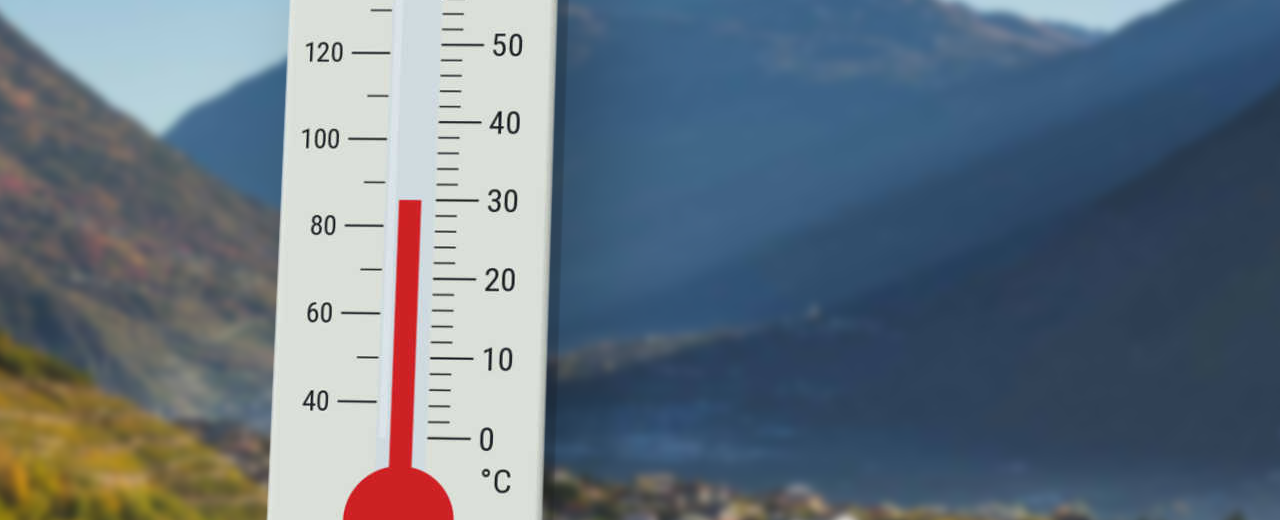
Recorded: 30 °C
